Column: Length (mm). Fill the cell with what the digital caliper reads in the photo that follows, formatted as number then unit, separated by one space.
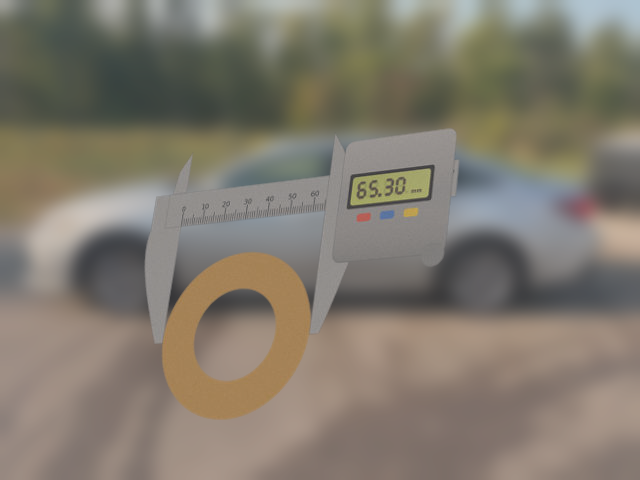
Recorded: 65.30 mm
